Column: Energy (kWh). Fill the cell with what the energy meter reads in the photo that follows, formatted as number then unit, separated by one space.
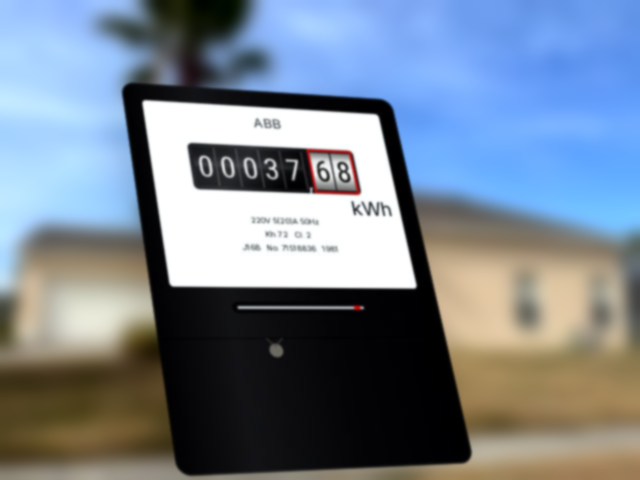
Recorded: 37.68 kWh
